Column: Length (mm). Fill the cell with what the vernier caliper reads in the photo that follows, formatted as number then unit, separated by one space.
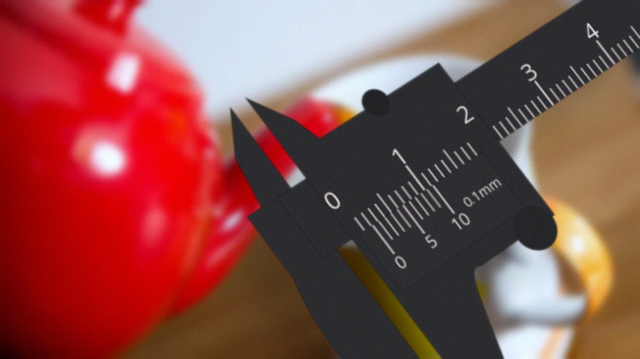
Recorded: 2.2 mm
